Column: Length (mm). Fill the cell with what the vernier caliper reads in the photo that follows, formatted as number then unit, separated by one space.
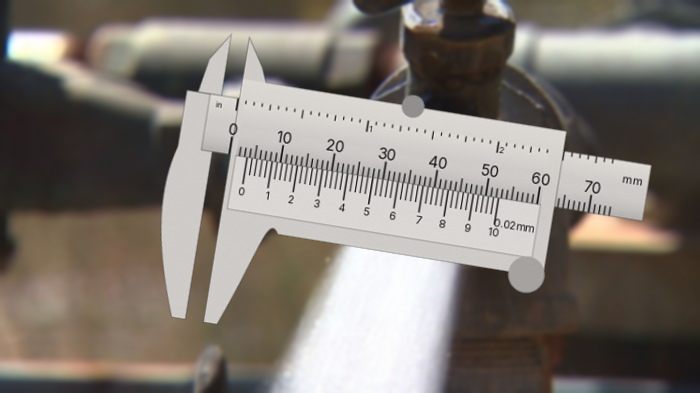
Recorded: 3.5 mm
